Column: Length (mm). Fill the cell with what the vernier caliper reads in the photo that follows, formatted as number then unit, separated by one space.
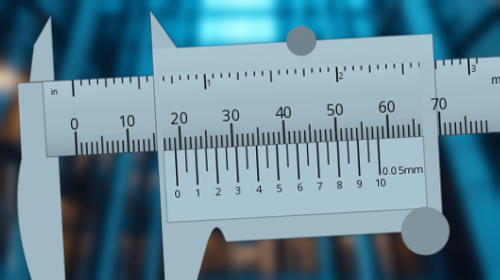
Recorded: 19.0 mm
